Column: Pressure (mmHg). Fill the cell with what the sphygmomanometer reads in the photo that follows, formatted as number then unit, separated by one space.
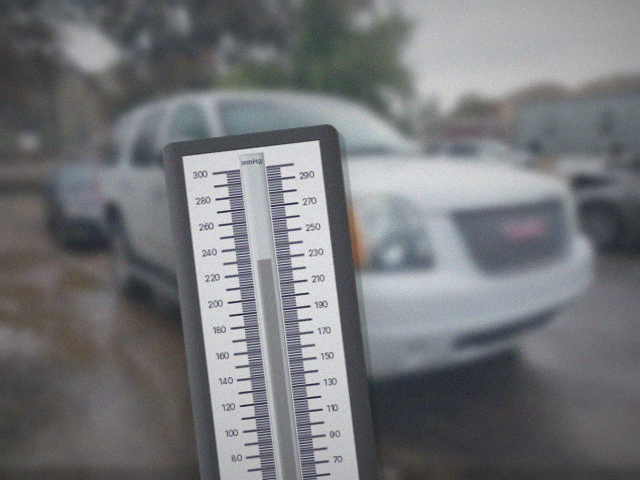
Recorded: 230 mmHg
